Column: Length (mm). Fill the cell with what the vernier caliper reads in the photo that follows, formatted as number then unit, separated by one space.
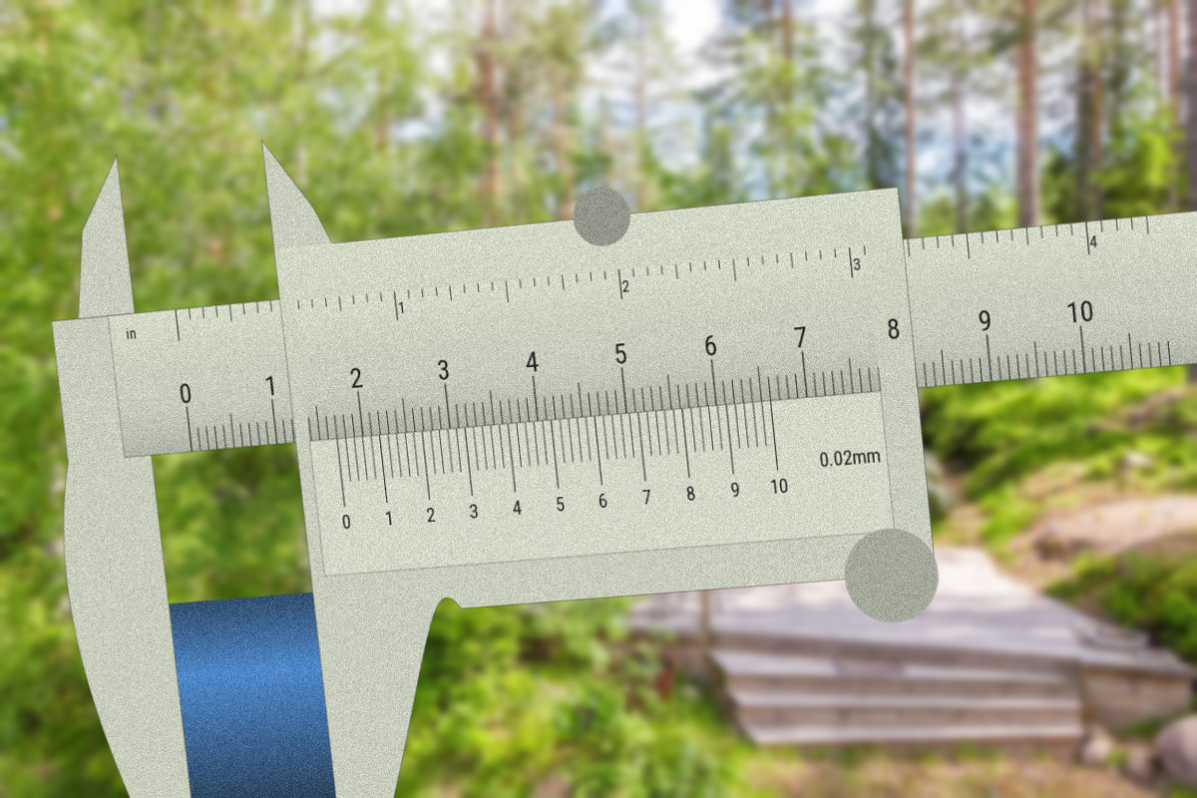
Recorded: 17.0 mm
